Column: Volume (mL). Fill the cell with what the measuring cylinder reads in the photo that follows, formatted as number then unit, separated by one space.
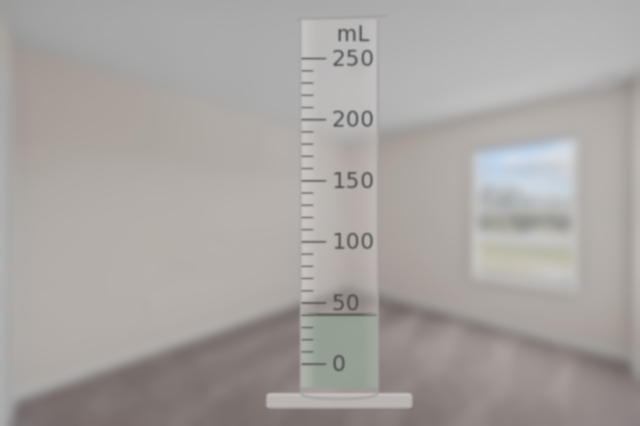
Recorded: 40 mL
